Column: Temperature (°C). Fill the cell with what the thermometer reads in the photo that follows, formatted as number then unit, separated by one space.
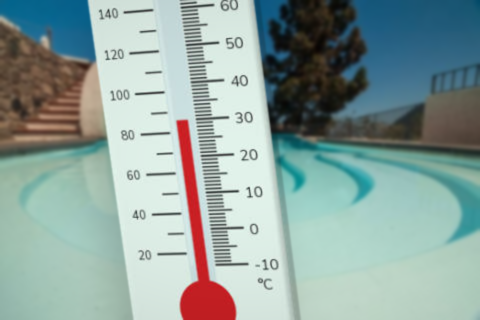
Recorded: 30 °C
